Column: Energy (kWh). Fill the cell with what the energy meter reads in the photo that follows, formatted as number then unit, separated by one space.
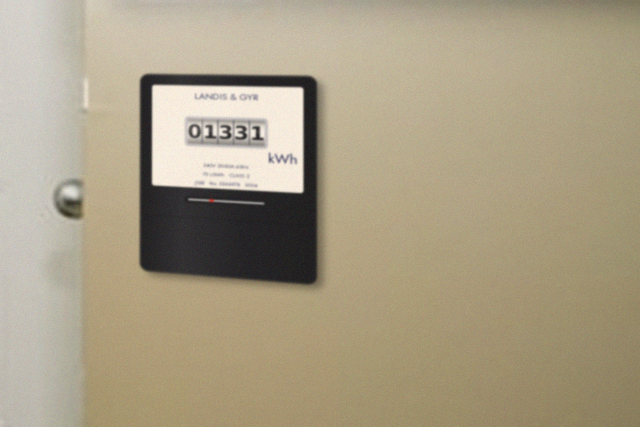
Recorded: 1331 kWh
